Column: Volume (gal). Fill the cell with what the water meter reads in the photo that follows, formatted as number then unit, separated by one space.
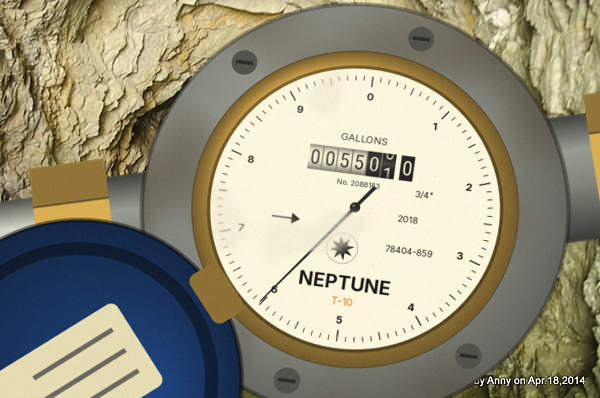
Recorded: 55006.0 gal
